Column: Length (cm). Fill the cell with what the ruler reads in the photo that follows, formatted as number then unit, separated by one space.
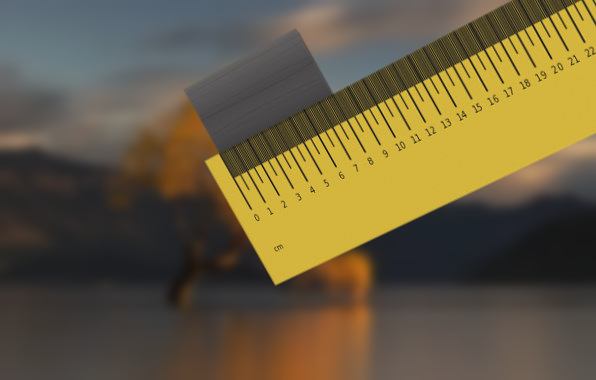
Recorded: 8 cm
